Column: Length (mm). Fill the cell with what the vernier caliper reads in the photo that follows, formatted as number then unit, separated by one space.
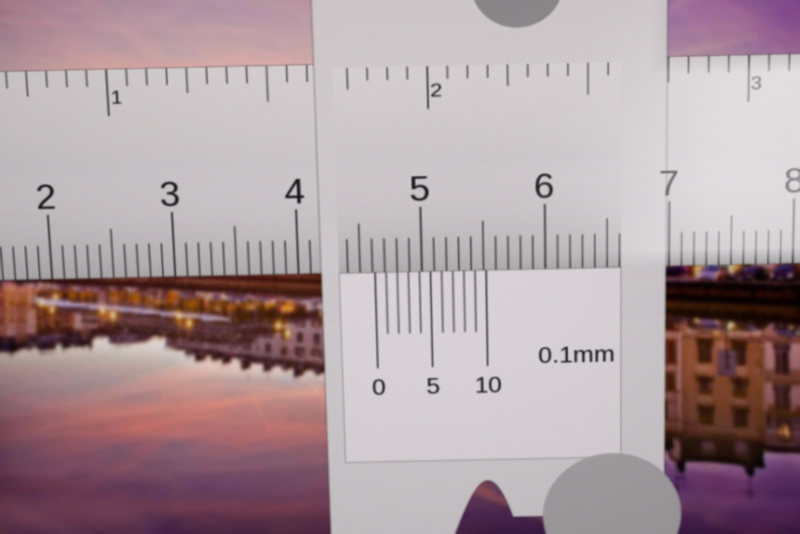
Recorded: 46.2 mm
